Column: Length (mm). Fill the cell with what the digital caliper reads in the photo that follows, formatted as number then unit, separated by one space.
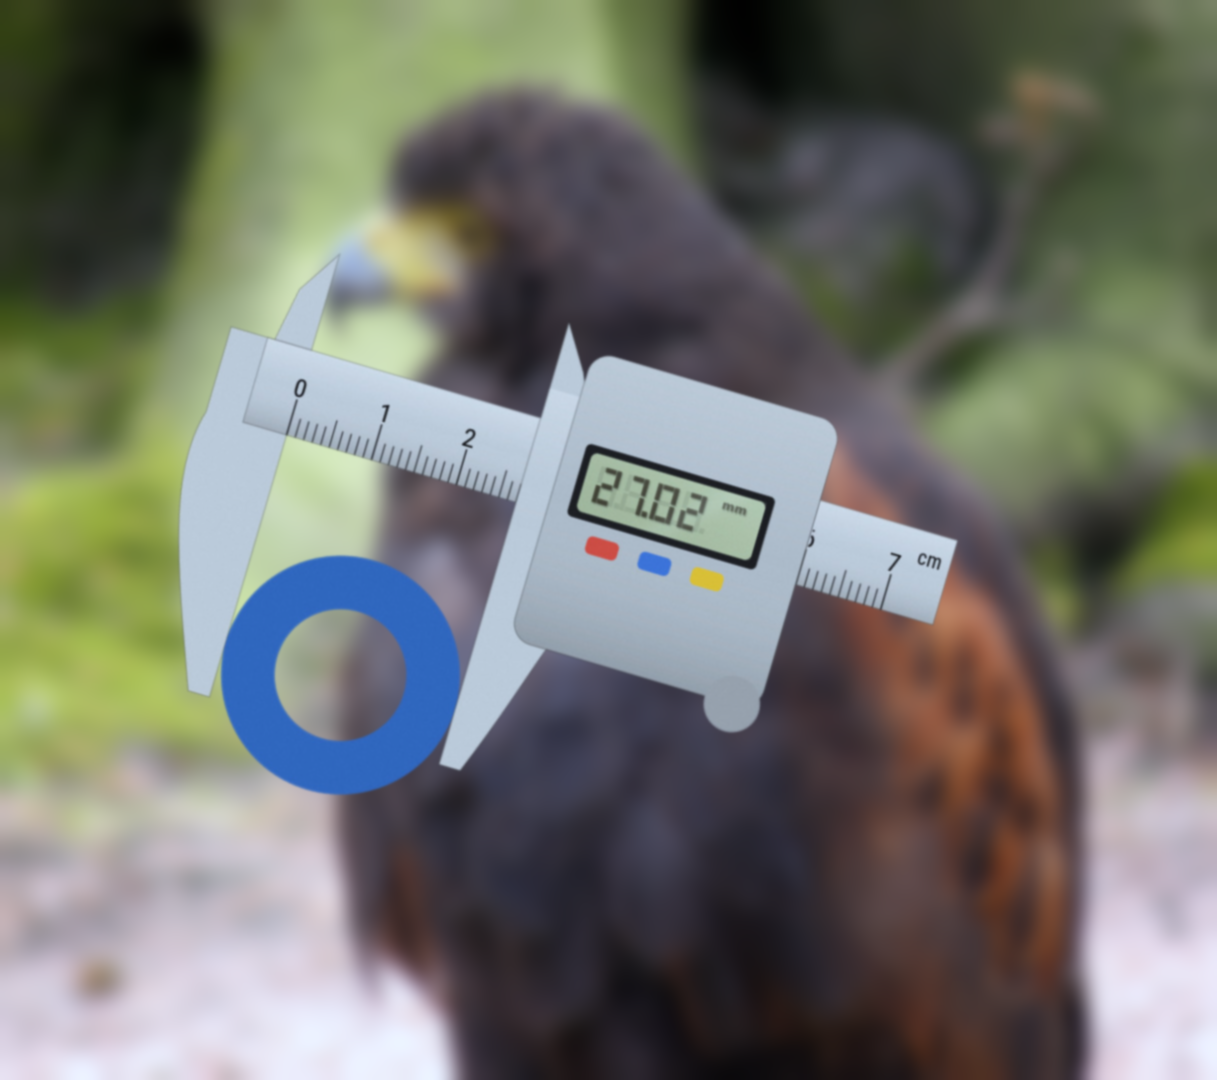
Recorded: 27.02 mm
